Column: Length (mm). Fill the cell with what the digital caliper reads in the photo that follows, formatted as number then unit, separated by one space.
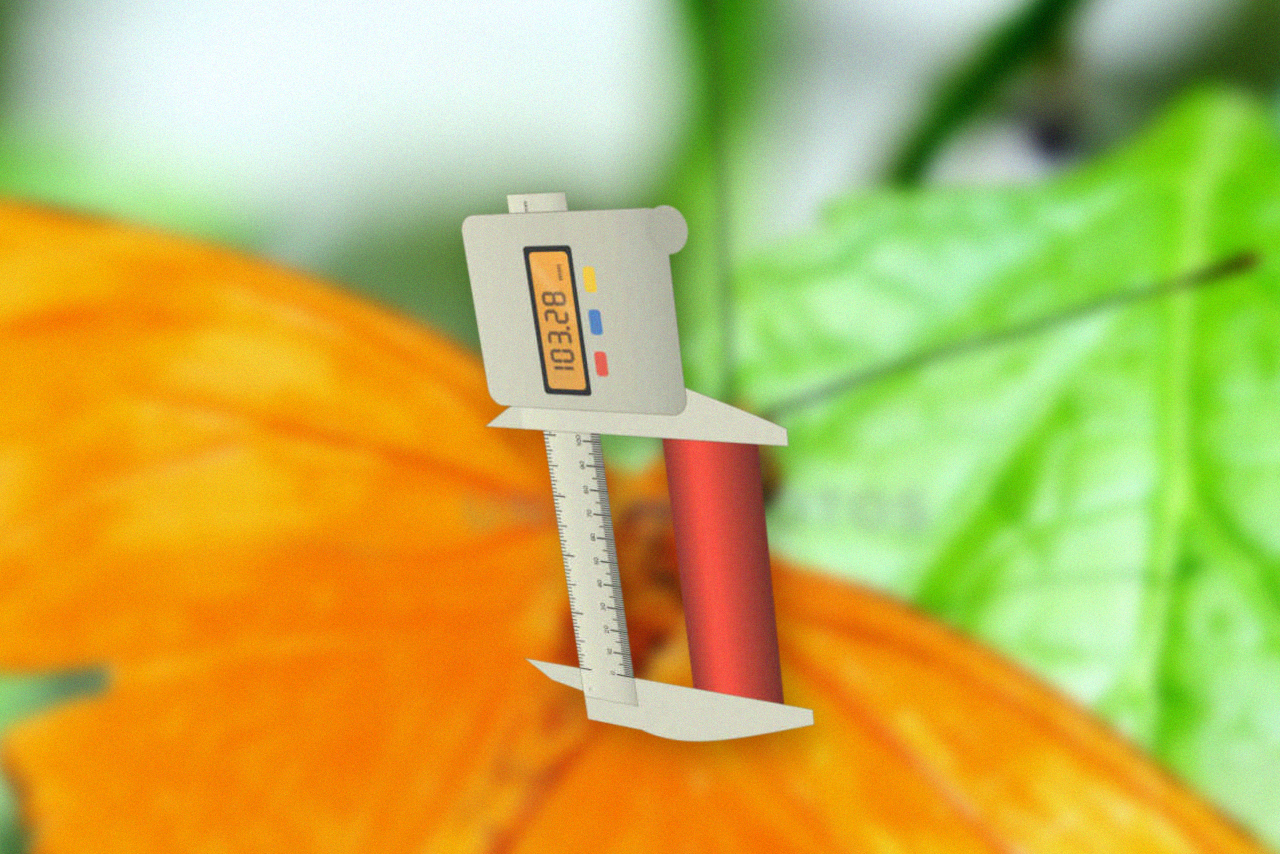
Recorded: 103.28 mm
